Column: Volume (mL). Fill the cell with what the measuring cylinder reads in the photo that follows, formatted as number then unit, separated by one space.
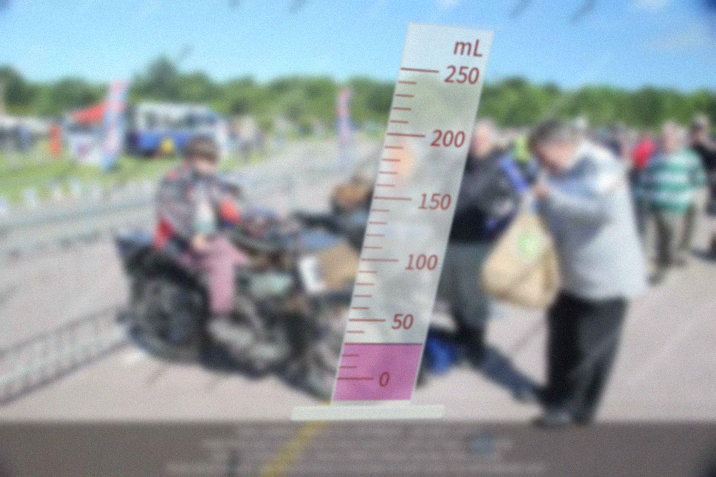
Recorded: 30 mL
